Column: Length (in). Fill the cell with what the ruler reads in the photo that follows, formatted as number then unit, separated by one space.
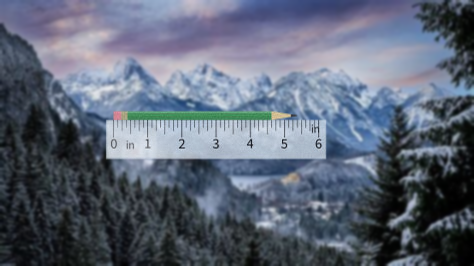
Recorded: 5.375 in
